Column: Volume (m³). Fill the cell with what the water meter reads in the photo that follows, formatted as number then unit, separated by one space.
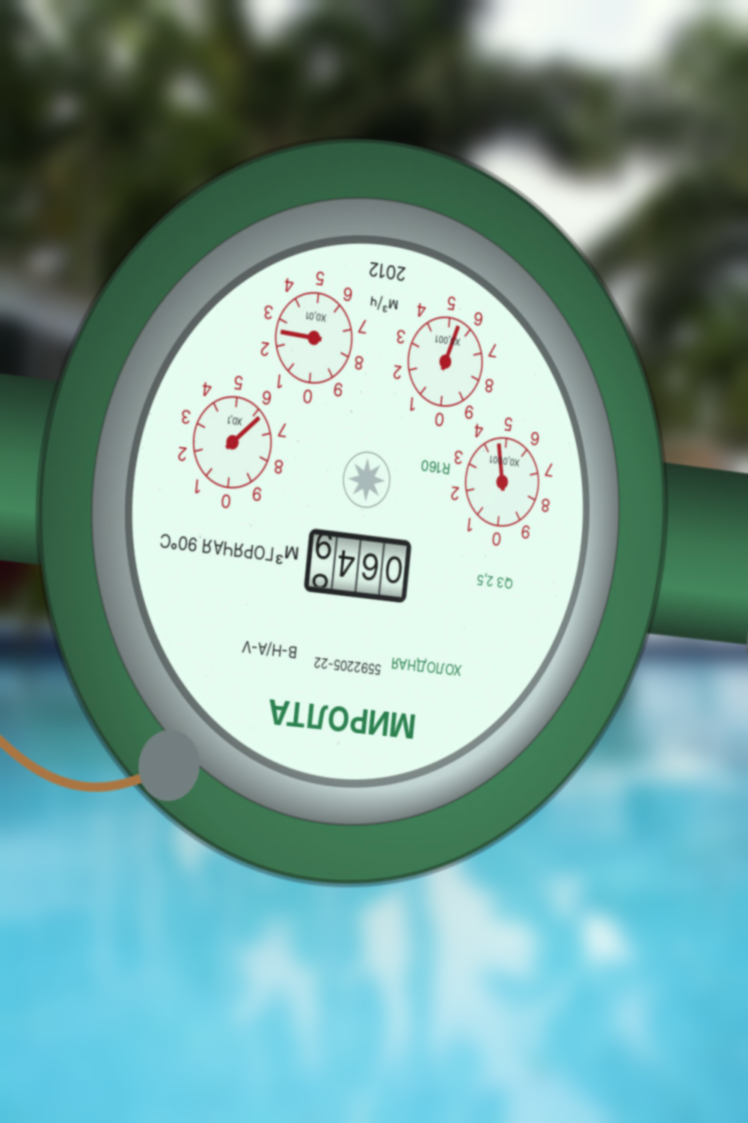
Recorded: 648.6254 m³
